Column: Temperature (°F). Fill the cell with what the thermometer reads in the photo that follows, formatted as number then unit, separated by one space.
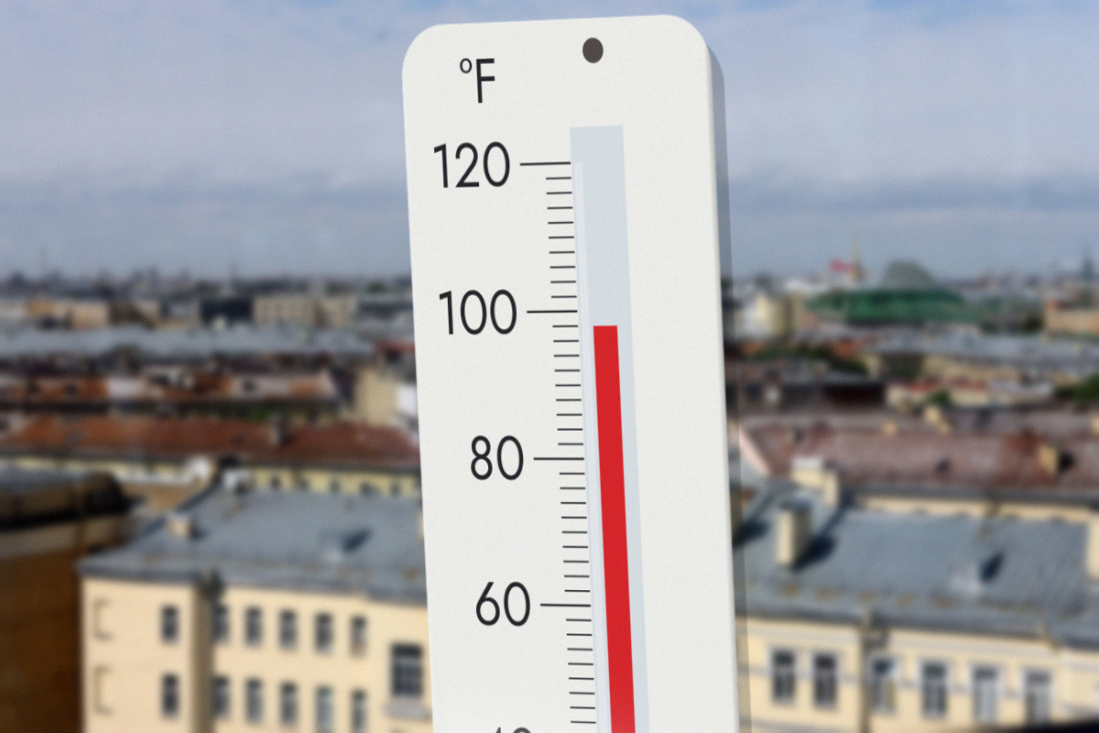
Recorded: 98 °F
